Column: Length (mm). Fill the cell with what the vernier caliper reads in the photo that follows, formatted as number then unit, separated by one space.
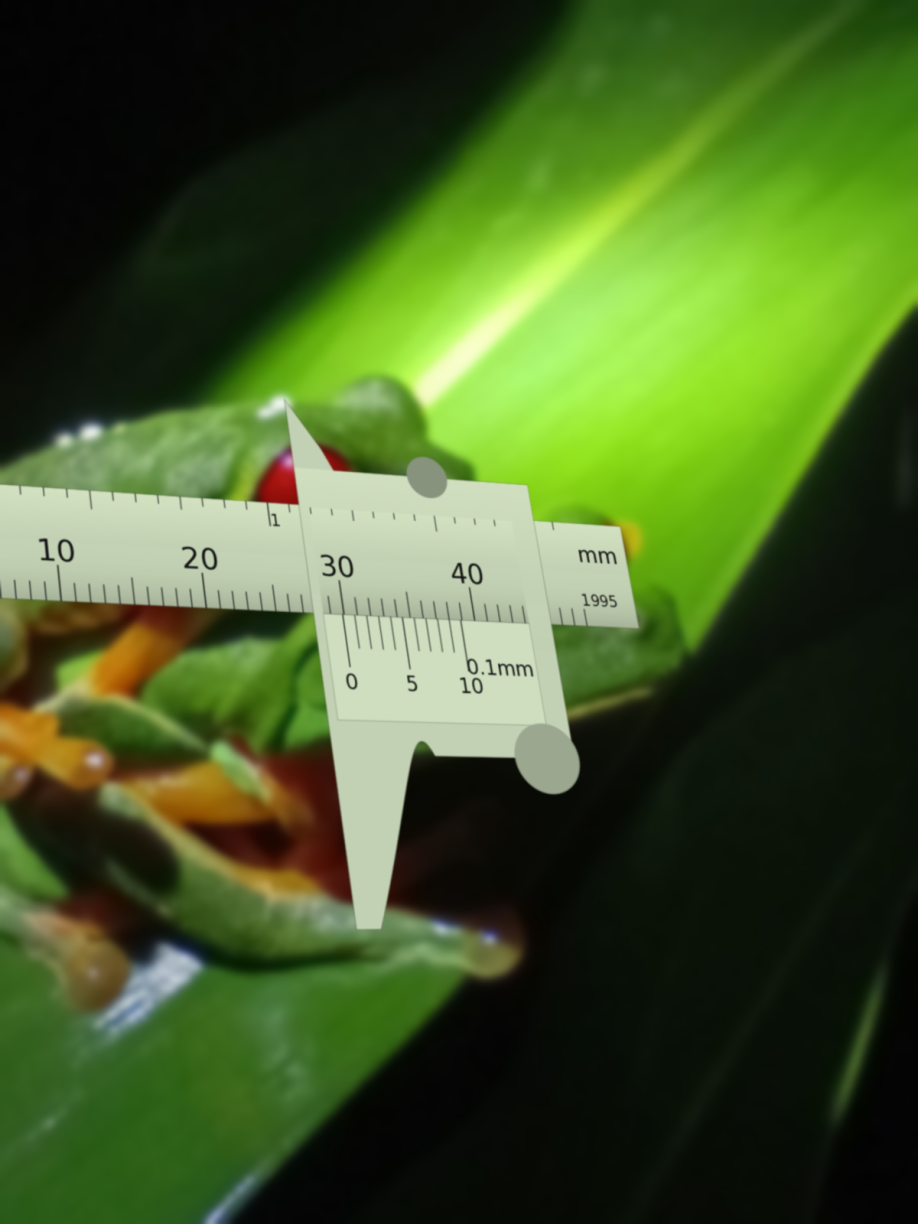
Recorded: 29.9 mm
